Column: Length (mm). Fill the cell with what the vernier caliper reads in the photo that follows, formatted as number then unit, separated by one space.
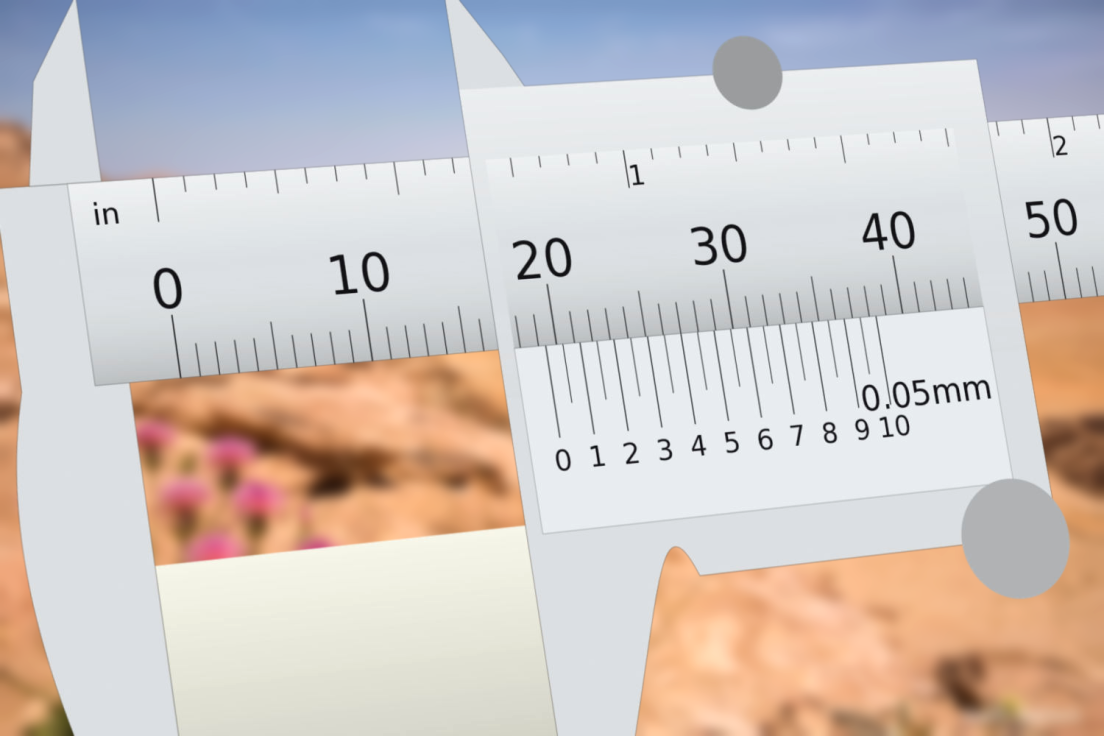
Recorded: 19.4 mm
